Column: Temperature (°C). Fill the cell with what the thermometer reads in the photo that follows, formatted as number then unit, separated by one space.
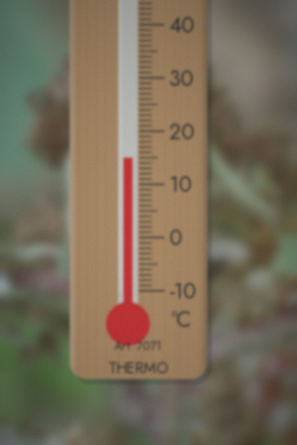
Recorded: 15 °C
